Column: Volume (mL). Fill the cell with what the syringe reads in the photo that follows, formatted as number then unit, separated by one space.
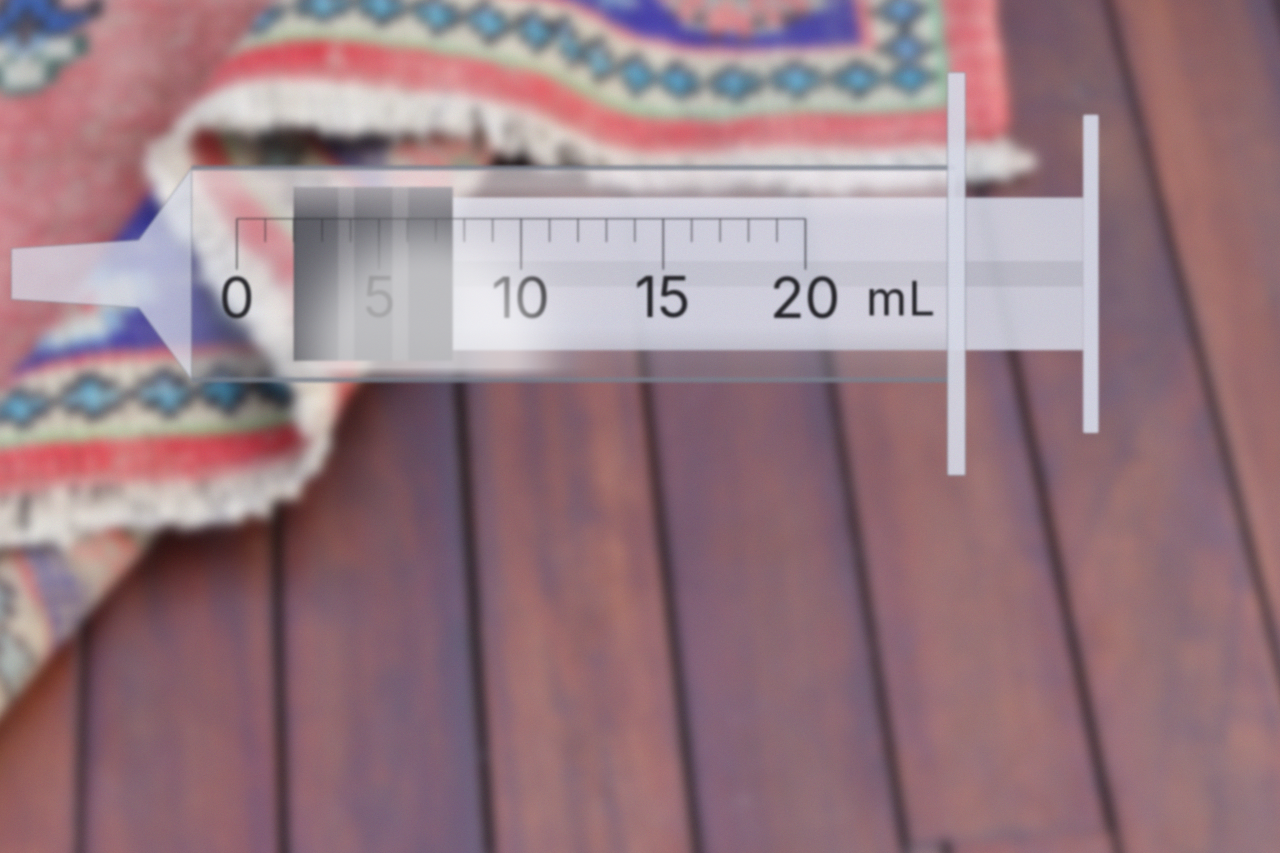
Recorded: 2 mL
